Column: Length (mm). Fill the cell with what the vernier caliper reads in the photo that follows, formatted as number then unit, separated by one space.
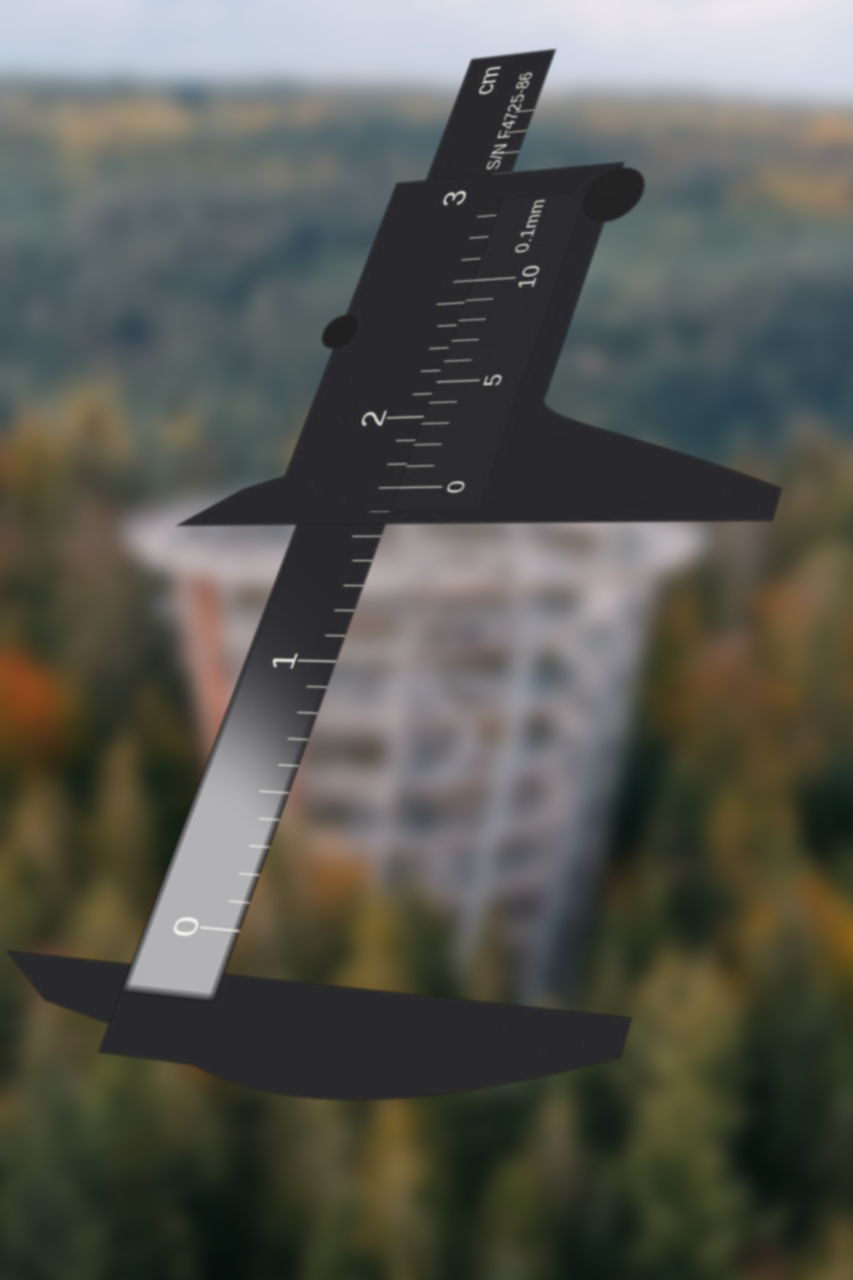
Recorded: 17.0 mm
